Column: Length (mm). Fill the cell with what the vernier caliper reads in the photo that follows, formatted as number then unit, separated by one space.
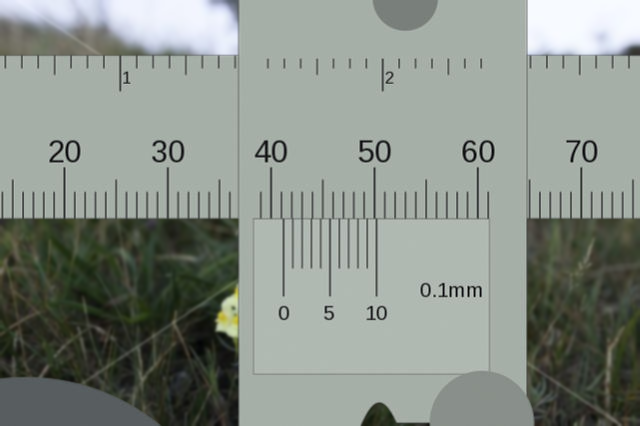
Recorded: 41.2 mm
